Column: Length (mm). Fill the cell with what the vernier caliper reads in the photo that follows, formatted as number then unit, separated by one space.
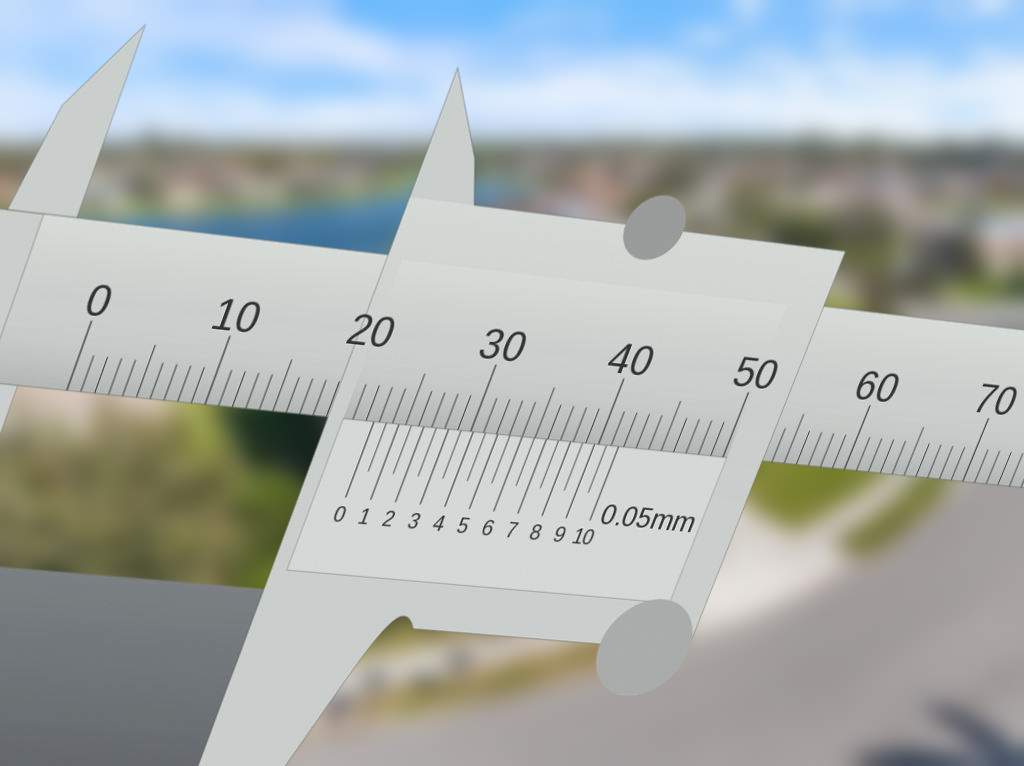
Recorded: 22.6 mm
